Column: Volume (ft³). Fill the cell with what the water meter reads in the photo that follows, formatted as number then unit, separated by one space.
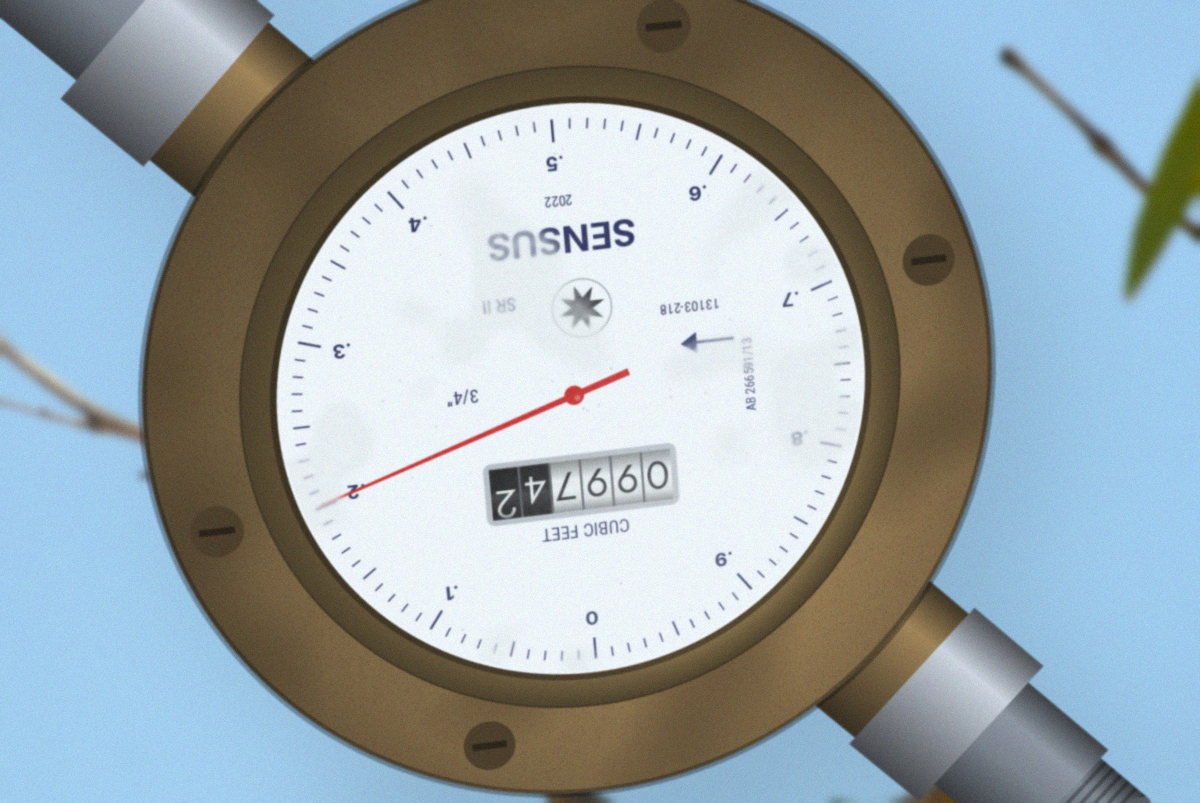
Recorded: 99742.20 ft³
